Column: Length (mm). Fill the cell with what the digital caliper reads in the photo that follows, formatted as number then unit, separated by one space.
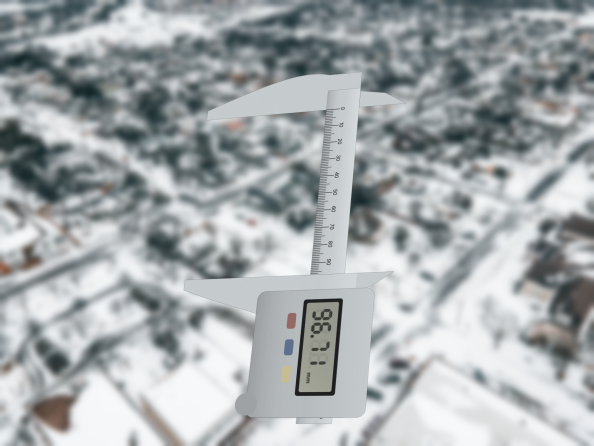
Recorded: 96.71 mm
